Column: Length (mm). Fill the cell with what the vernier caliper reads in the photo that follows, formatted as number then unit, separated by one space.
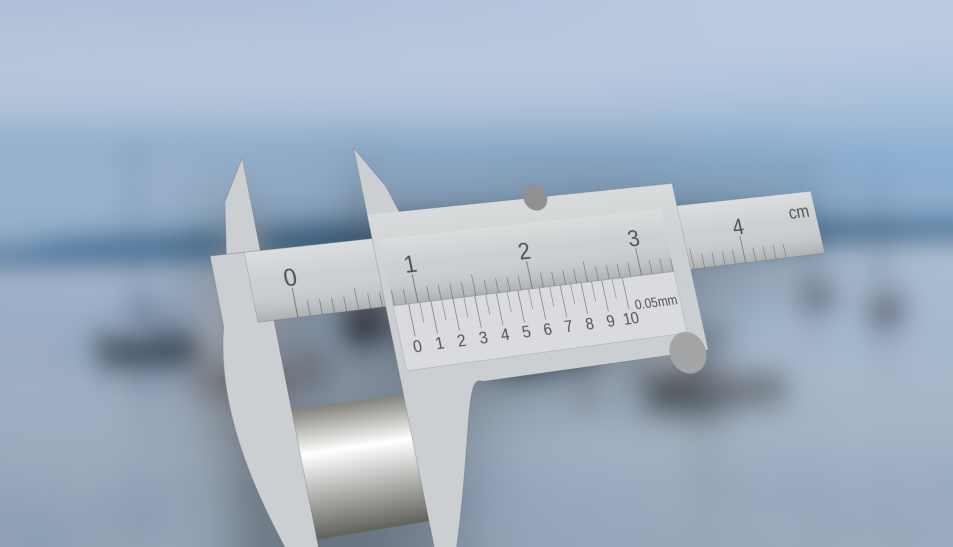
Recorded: 9.2 mm
